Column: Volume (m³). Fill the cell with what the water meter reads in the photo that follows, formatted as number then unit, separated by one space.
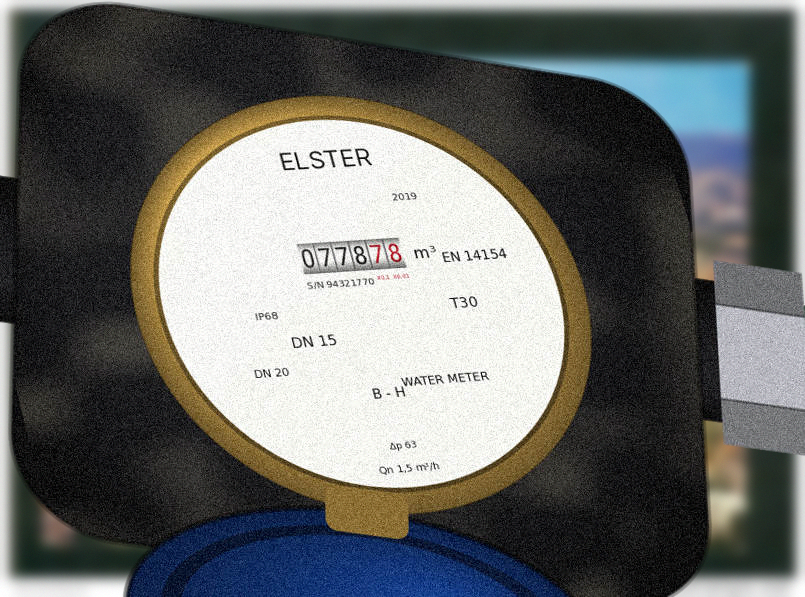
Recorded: 778.78 m³
